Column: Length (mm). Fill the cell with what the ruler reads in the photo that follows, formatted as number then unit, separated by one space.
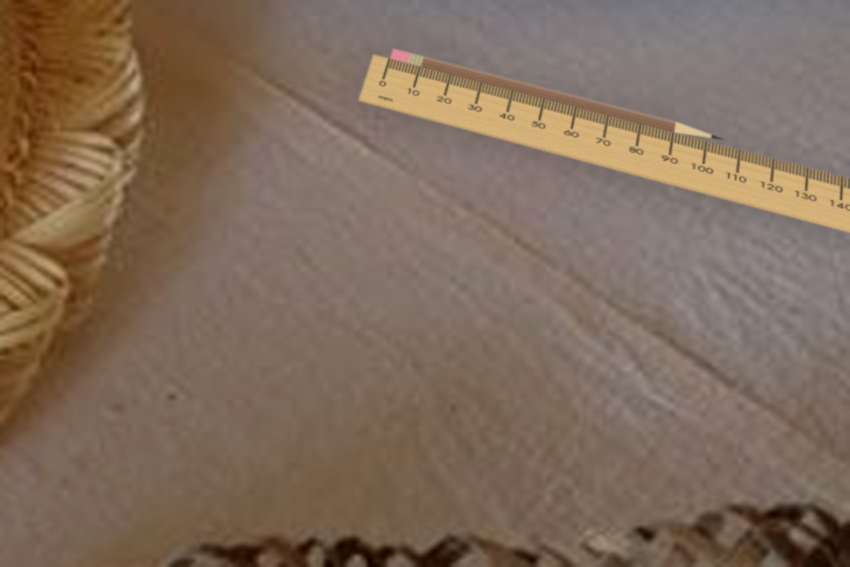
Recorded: 105 mm
